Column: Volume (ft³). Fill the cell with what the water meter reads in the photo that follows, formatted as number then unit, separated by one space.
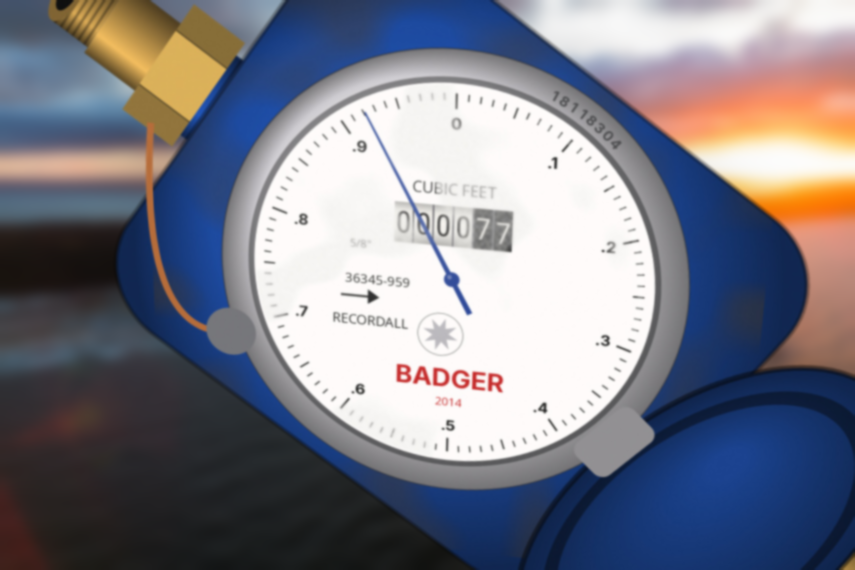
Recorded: 76.92 ft³
